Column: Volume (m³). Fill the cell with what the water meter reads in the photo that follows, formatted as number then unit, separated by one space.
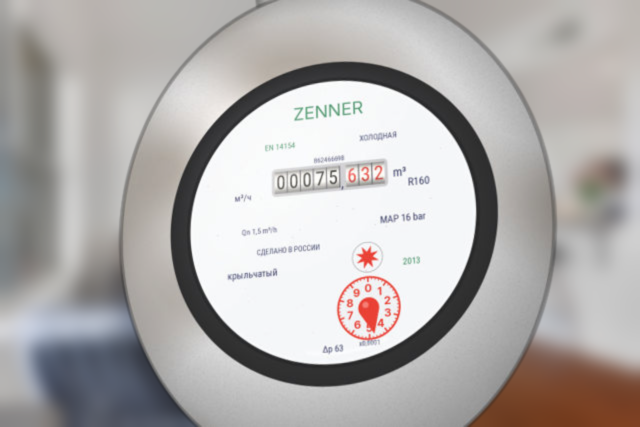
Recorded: 75.6324 m³
